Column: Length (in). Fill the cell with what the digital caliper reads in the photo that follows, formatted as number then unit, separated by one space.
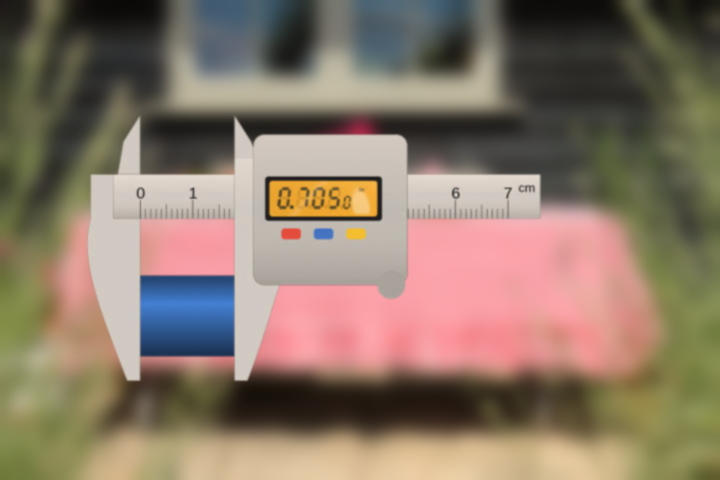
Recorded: 0.7050 in
